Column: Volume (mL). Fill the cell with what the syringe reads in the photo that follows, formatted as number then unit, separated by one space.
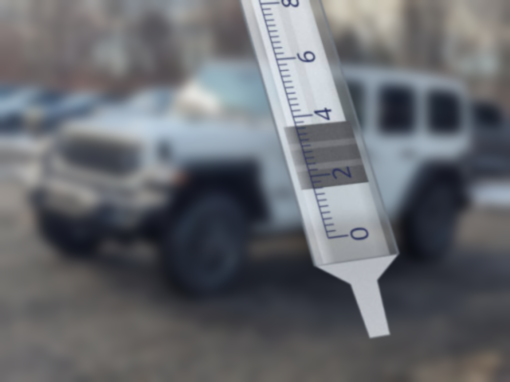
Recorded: 1.6 mL
